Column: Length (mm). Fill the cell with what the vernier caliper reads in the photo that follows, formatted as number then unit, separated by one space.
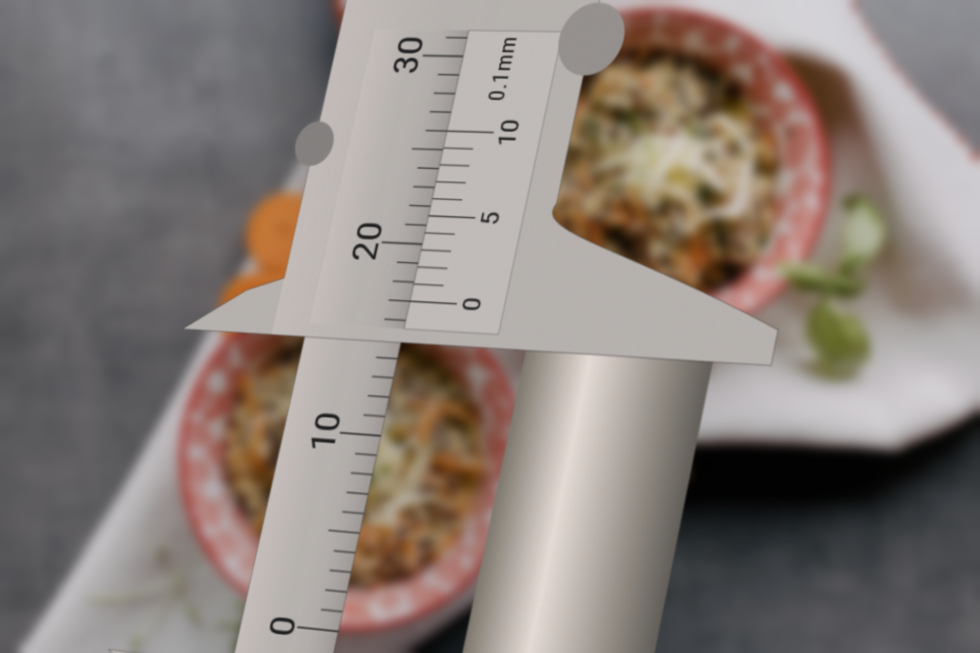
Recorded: 17.0 mm
